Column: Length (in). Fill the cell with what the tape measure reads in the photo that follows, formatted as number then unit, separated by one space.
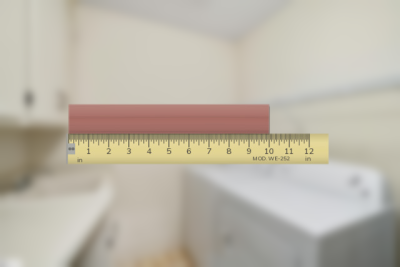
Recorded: 10 in
